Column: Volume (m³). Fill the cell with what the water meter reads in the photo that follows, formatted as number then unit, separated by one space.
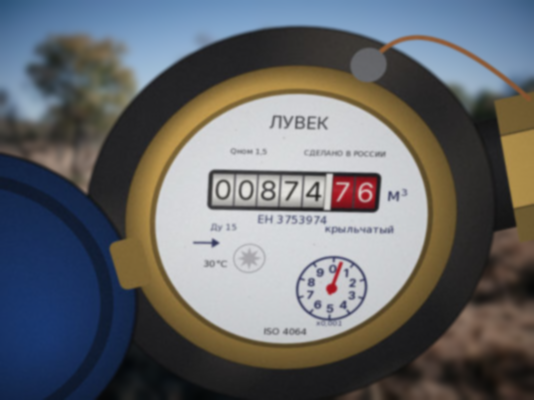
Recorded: 874.760 m³
